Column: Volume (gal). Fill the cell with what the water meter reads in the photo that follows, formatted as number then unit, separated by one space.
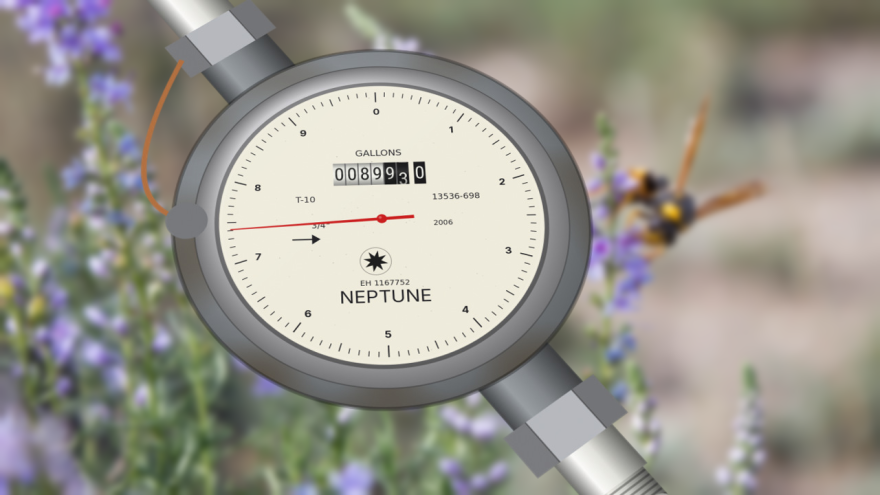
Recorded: 89927.4 gal
